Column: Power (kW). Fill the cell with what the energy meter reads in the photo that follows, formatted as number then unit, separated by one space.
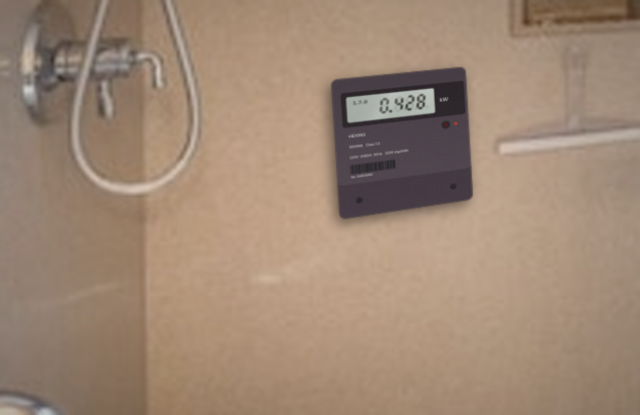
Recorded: 0.428 kW
